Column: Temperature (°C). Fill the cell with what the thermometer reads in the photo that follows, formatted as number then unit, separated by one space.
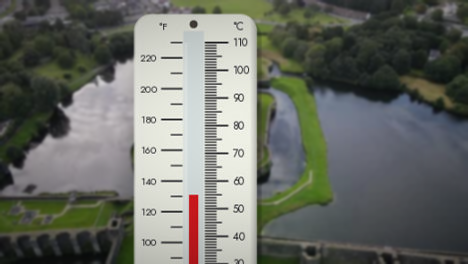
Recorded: 55 °C
